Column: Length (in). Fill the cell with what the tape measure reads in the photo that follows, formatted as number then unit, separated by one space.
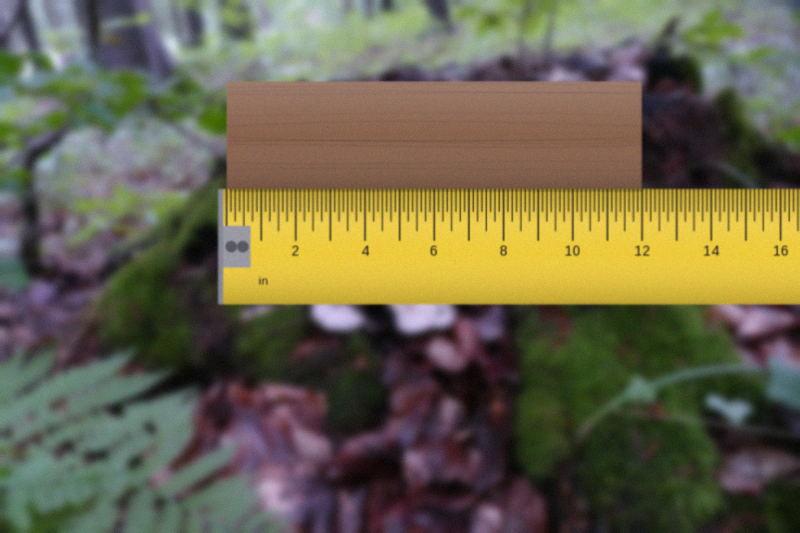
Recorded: 12 in
